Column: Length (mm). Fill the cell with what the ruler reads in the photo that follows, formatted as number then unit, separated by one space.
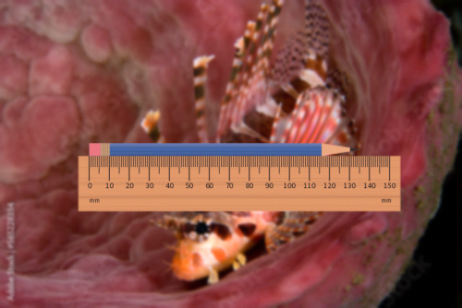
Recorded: 135 mm
